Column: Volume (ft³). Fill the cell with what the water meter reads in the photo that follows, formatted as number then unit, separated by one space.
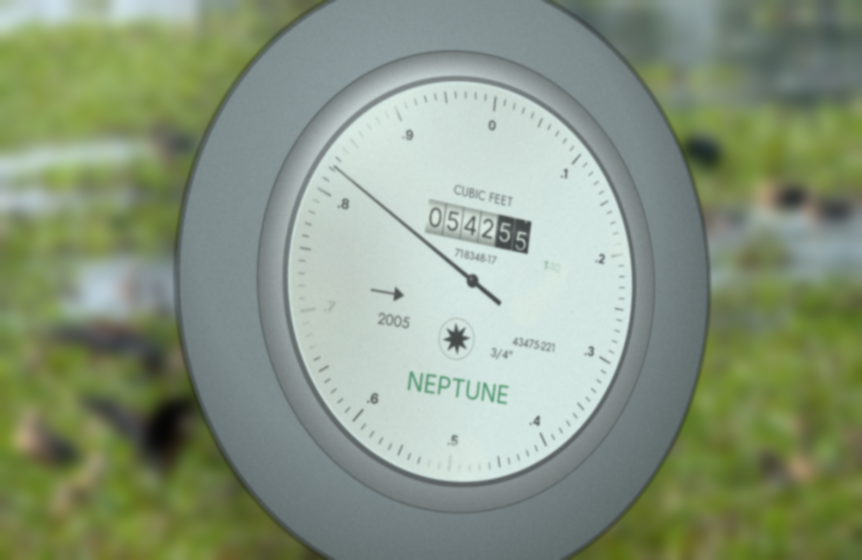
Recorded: 54254.82 ft³
